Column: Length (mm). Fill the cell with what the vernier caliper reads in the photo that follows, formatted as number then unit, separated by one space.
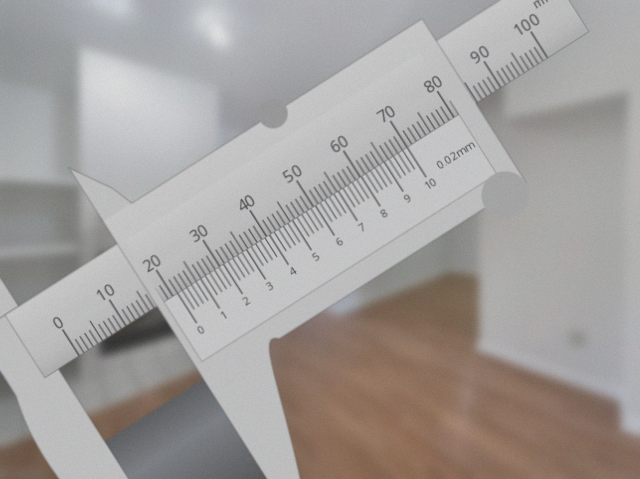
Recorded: 21.0 mm
